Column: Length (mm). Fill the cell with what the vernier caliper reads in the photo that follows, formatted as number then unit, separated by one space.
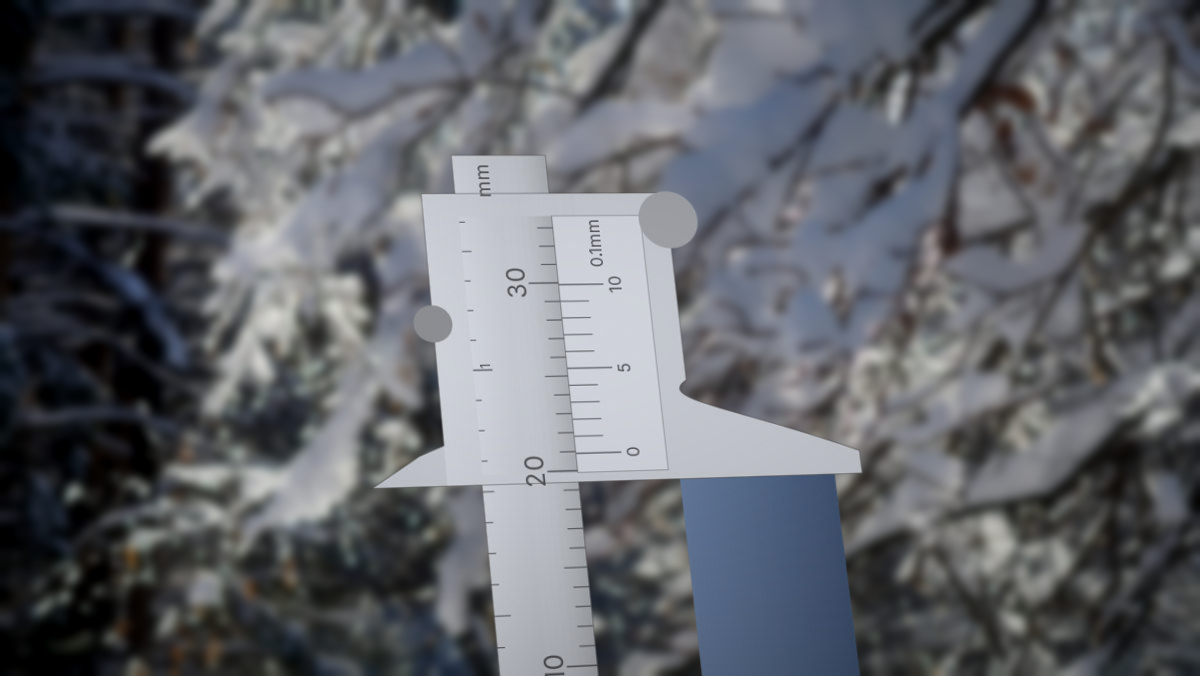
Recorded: 20.9 mm
